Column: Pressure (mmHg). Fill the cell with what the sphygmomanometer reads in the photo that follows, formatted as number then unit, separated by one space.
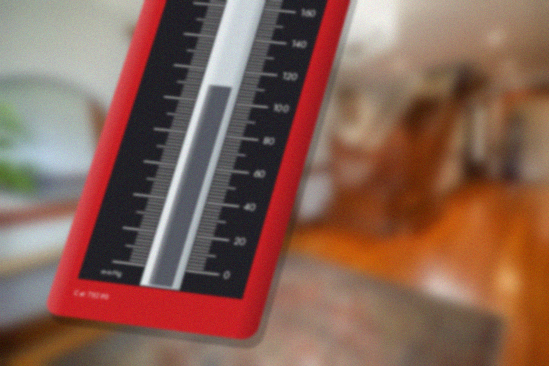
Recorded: 110 mmHg
